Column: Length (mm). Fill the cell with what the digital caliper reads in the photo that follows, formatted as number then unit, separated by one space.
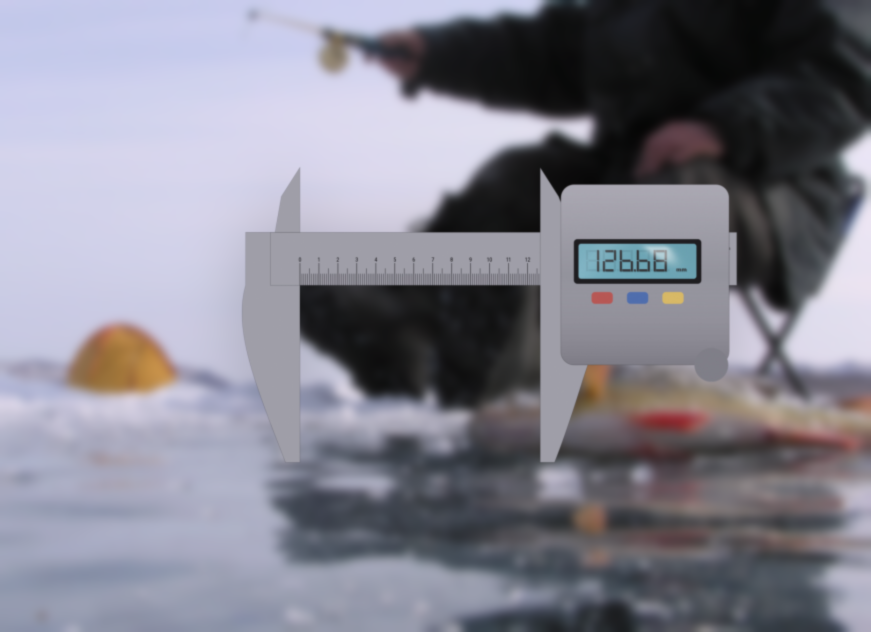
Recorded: 126.68 mm
